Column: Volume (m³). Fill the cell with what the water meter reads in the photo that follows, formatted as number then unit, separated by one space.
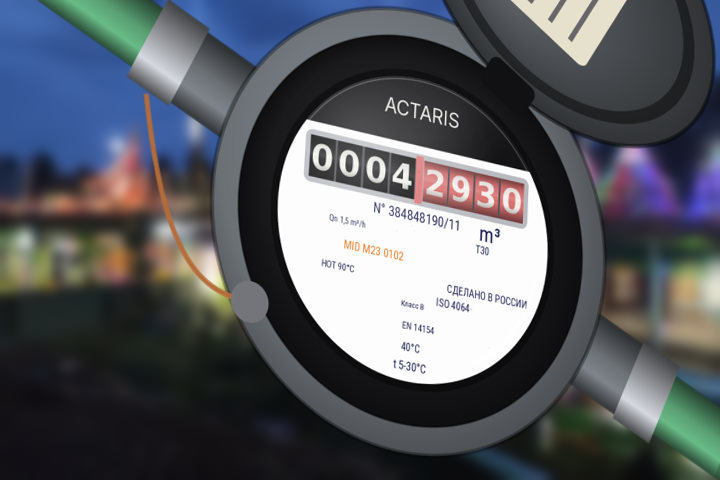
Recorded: 4.2930 m³
